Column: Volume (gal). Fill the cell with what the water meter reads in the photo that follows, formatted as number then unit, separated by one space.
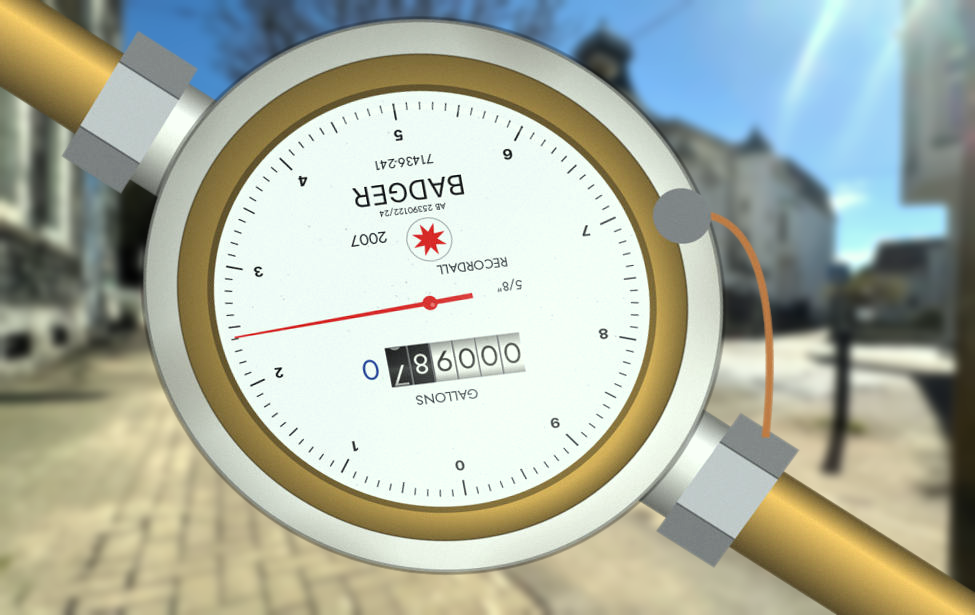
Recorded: 9872.4 gal
